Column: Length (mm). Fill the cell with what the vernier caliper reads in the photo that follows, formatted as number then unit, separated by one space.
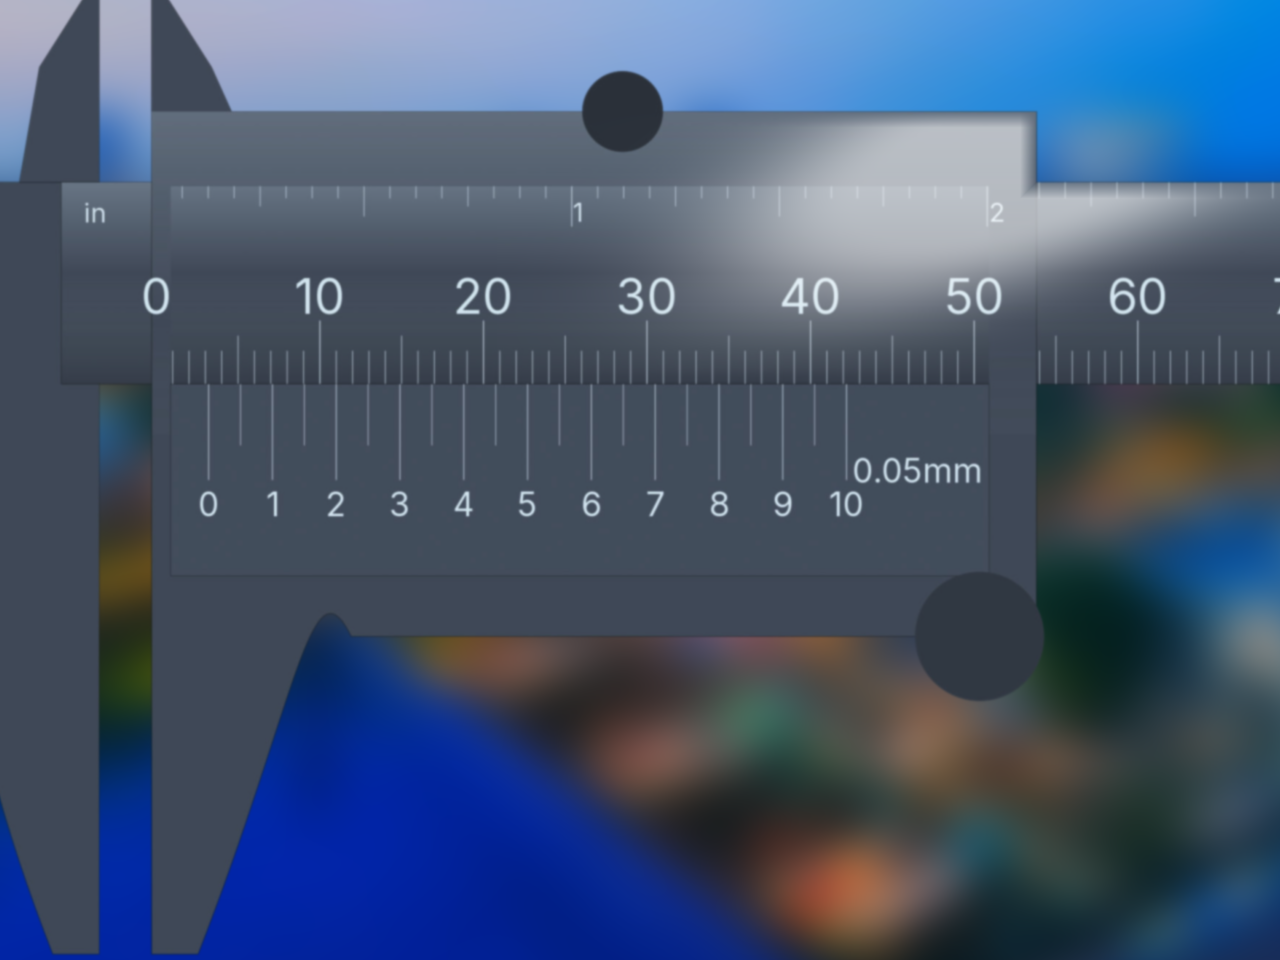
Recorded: 3.2 mm
